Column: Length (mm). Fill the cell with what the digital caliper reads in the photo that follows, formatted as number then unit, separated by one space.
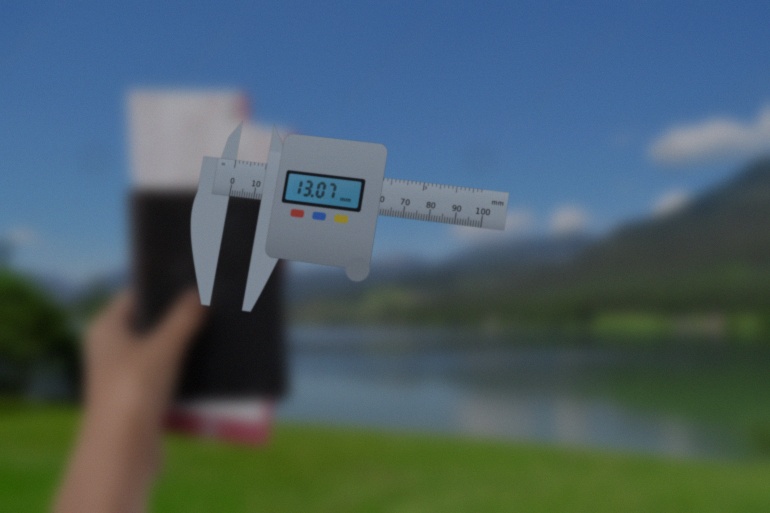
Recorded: 13.07 mm
